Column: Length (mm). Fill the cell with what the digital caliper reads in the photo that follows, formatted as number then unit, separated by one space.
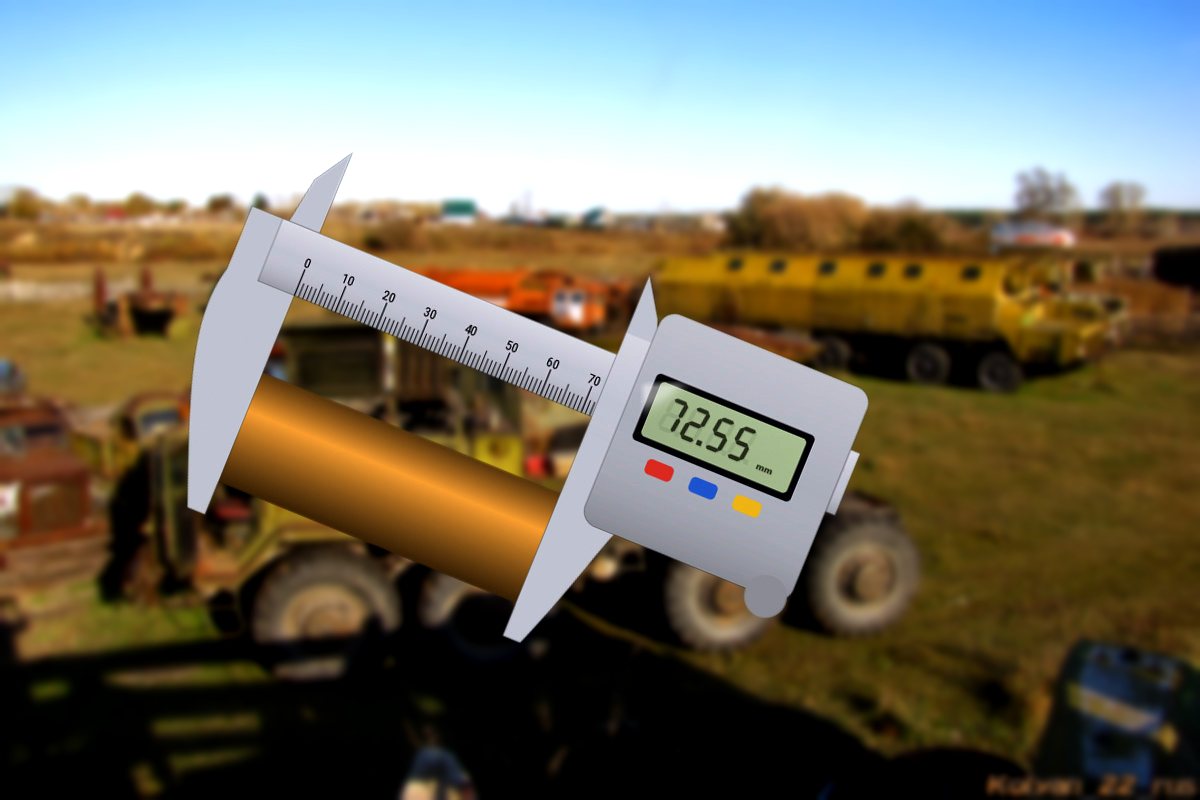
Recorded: 72.55 mm
